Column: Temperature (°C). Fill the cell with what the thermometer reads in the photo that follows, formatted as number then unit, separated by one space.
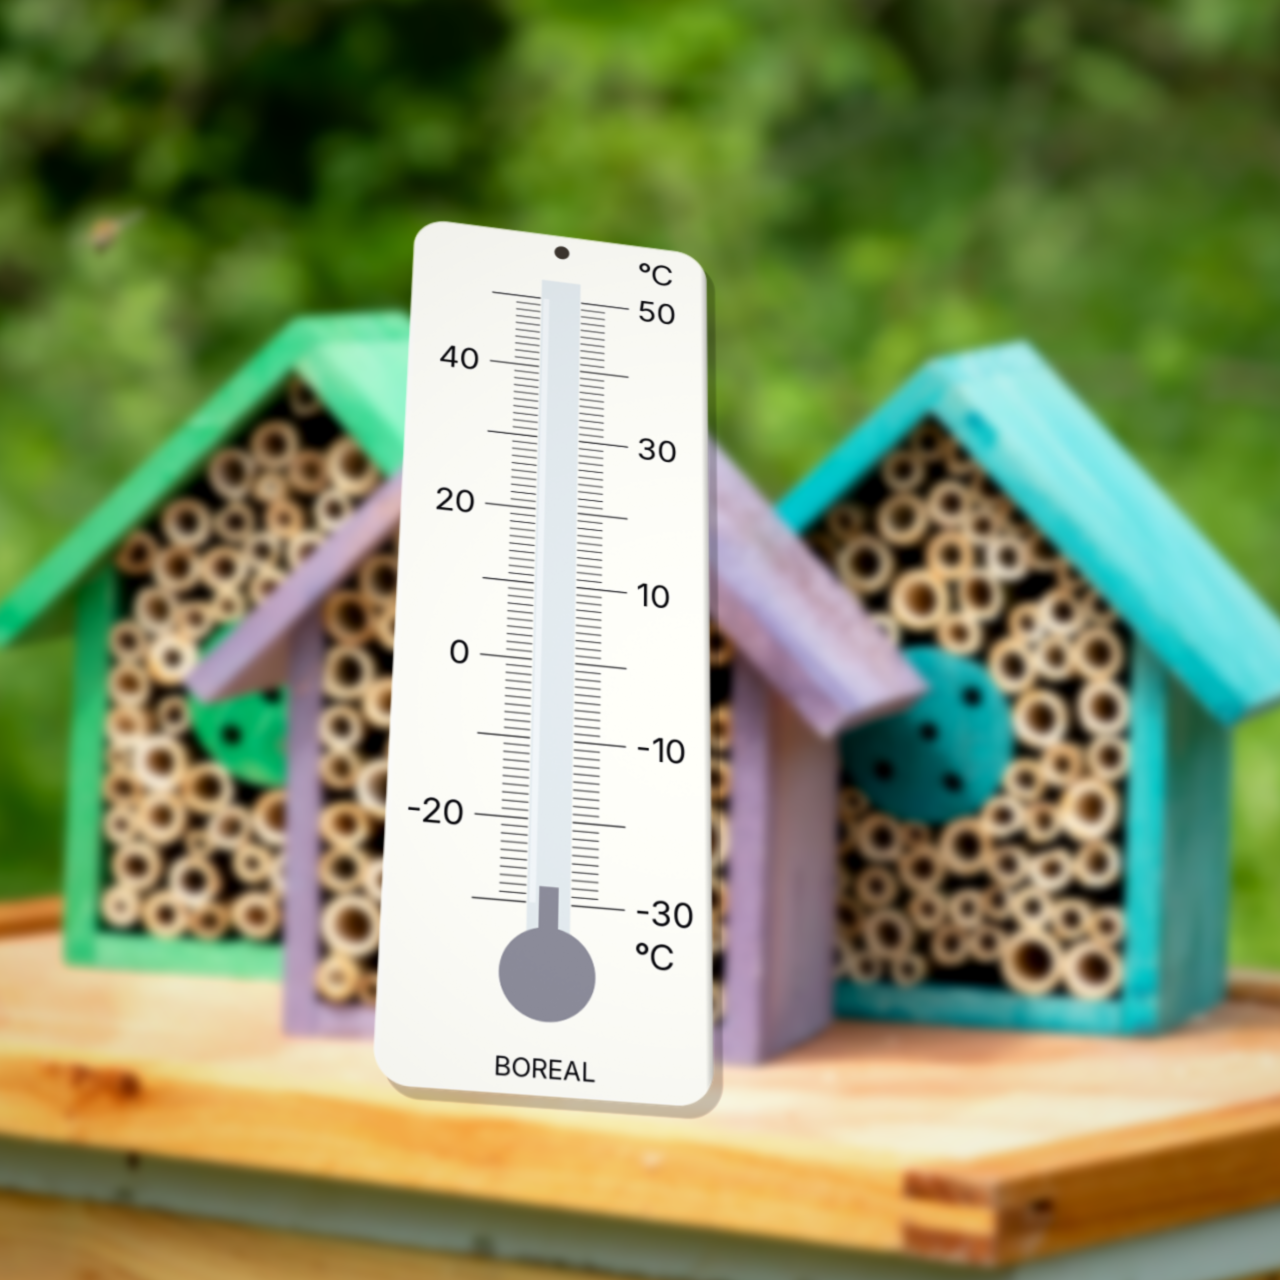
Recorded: -28 °C
